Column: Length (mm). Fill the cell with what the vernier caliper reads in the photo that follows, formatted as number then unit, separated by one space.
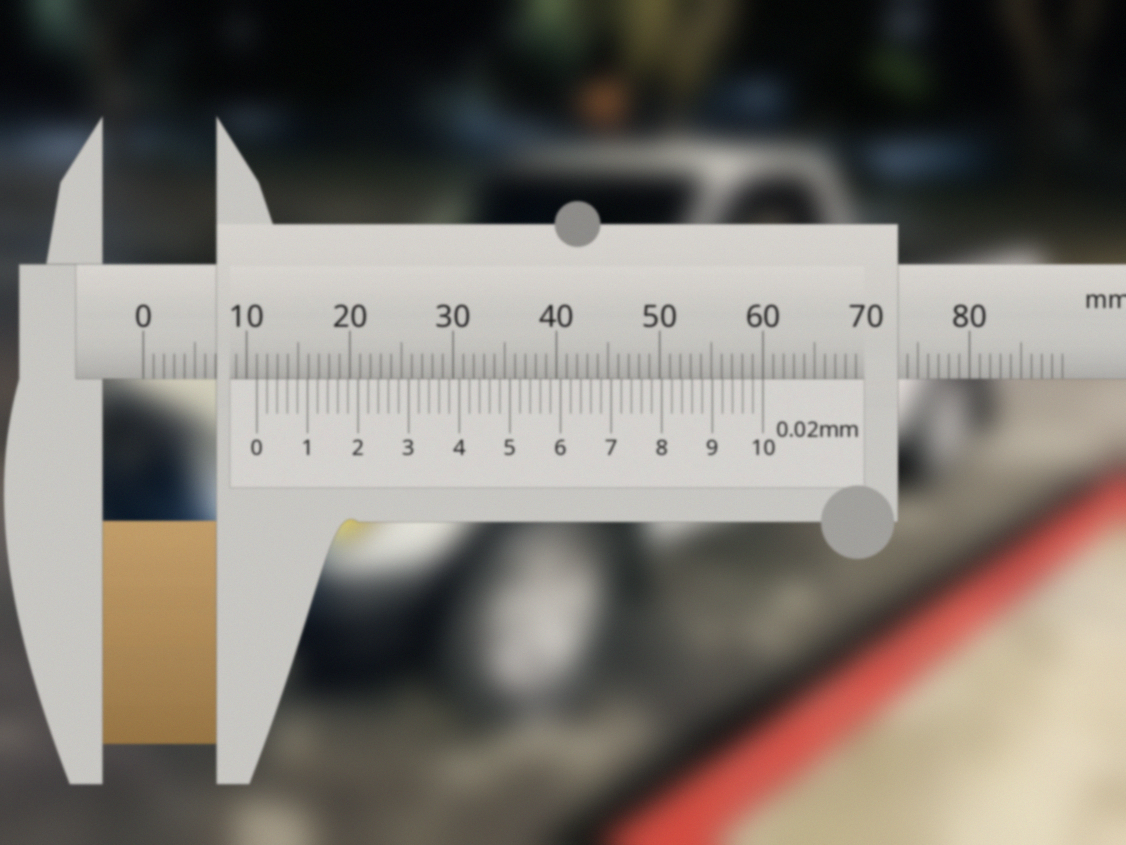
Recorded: 11.0 mm
